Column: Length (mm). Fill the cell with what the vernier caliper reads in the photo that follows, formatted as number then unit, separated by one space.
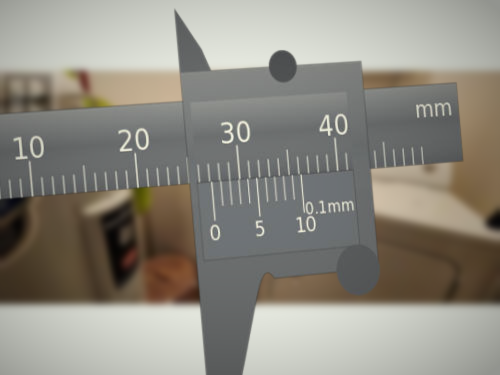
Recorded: 27.2 mm
